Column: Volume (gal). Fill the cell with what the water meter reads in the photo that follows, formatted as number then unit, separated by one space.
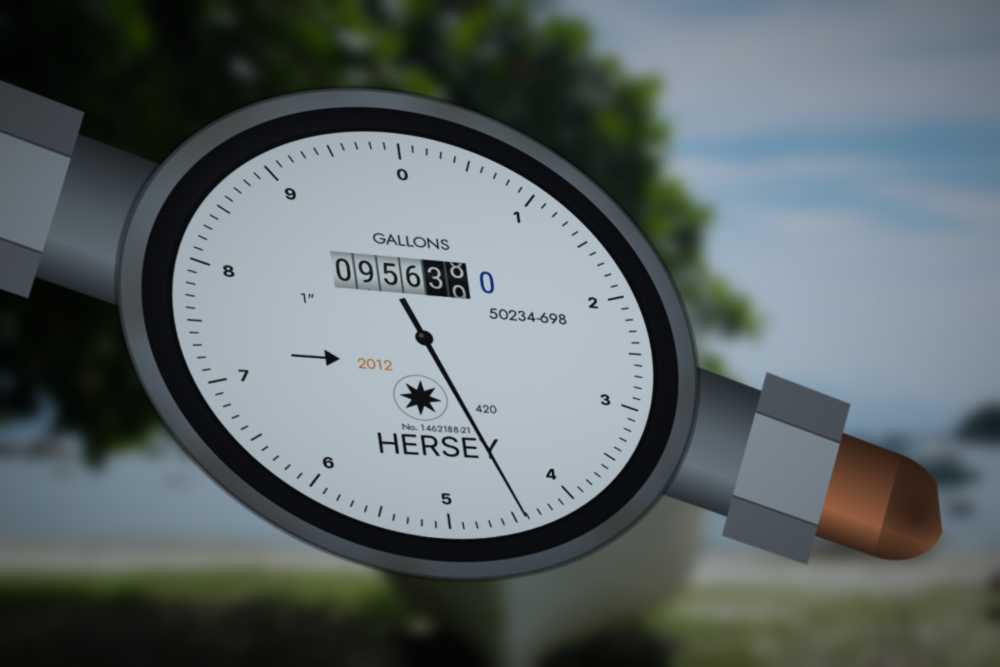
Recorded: 956384.4 gal
